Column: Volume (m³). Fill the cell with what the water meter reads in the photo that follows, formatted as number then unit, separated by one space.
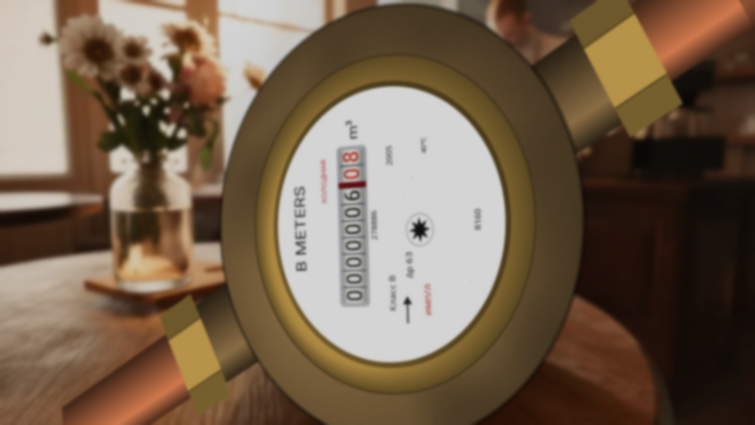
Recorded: 6.08 m³
